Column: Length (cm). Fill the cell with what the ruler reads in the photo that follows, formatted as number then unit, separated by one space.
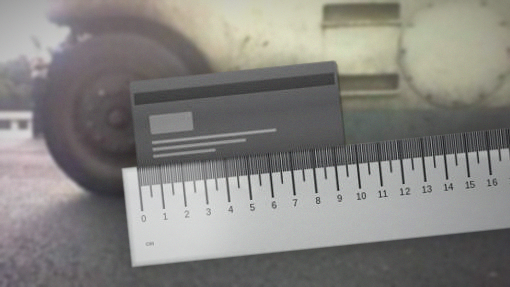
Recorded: 9.5 cm
